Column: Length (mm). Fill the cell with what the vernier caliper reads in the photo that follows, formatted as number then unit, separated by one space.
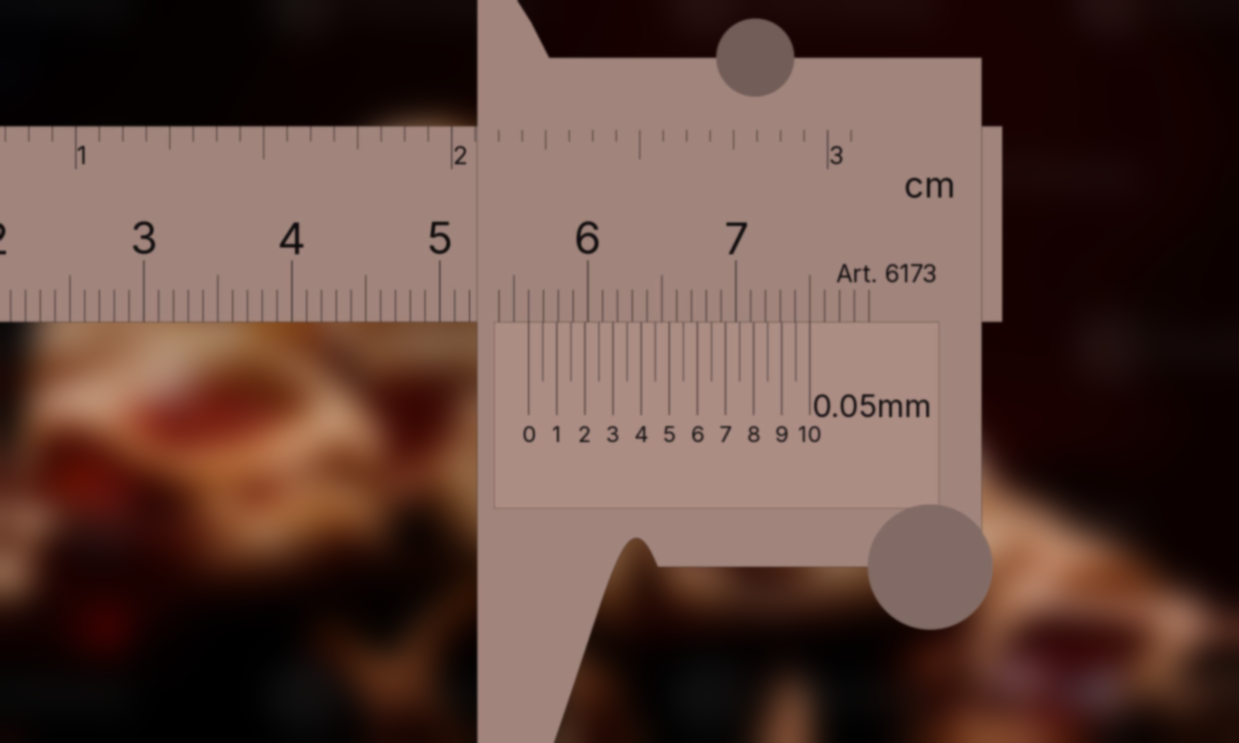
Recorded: 56.0 mm
